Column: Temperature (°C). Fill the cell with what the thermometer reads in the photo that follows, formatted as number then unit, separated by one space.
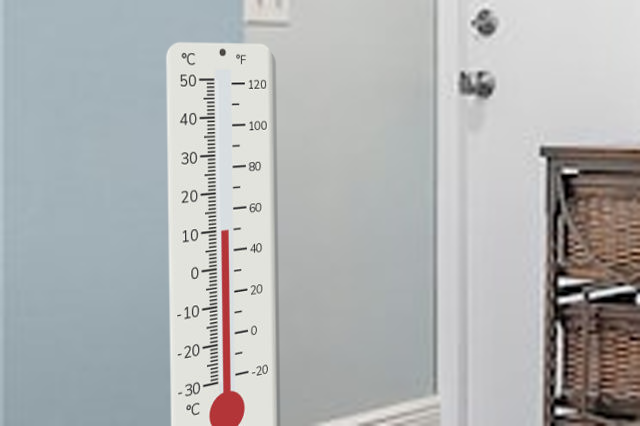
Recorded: 10 °C
